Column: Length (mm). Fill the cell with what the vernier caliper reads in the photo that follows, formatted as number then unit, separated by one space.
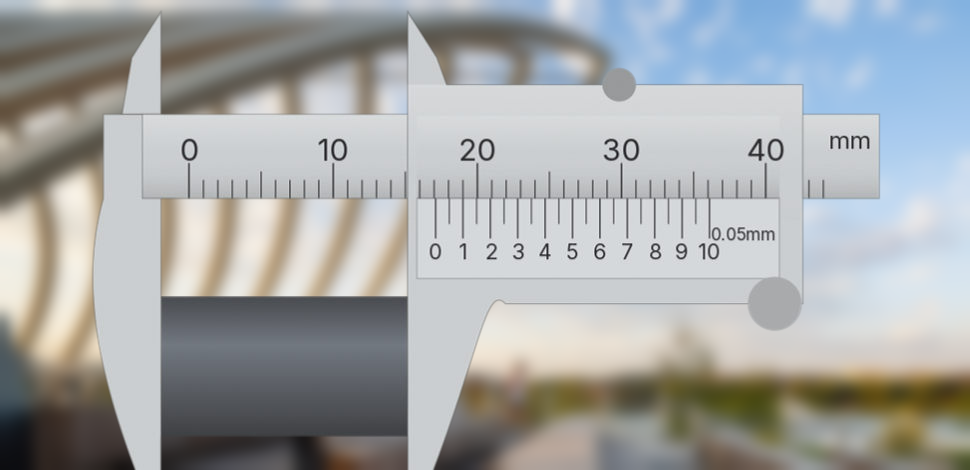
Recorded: 17.1 mm
